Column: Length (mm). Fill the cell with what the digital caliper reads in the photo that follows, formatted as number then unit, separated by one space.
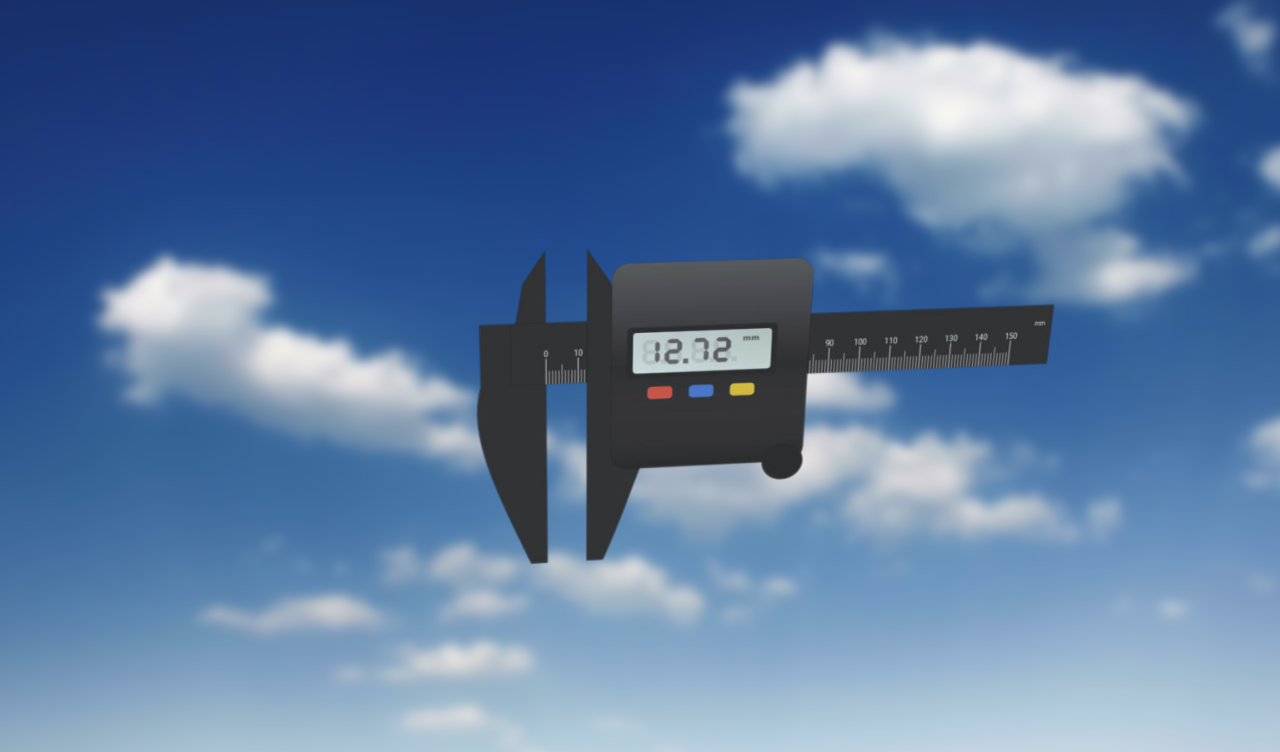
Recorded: 12.72 mm
